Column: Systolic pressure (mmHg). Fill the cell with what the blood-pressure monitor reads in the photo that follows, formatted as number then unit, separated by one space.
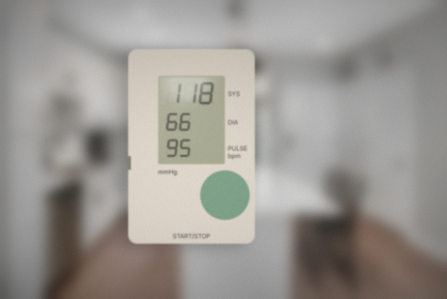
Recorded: 118 mmHg
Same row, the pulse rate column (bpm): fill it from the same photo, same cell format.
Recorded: 95 bpm
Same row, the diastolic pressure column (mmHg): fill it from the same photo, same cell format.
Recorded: 66 mmHg
